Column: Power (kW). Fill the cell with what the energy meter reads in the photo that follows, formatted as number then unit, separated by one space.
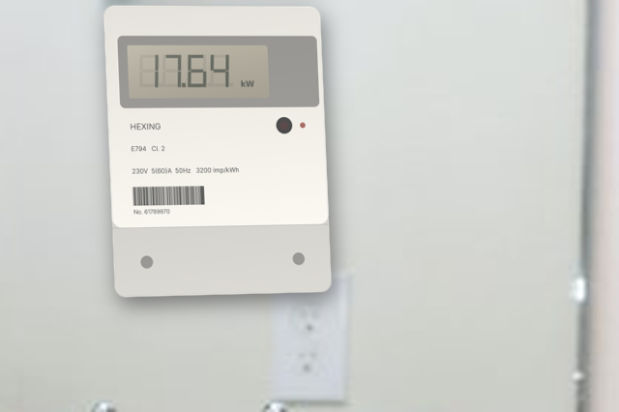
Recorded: 17.64 kW
